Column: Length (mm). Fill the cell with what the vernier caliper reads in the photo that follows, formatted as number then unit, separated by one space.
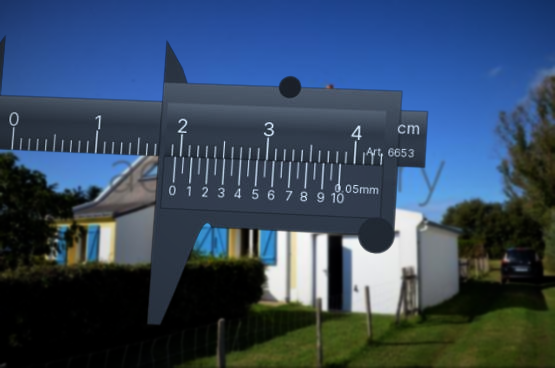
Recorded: 19.4 mm
